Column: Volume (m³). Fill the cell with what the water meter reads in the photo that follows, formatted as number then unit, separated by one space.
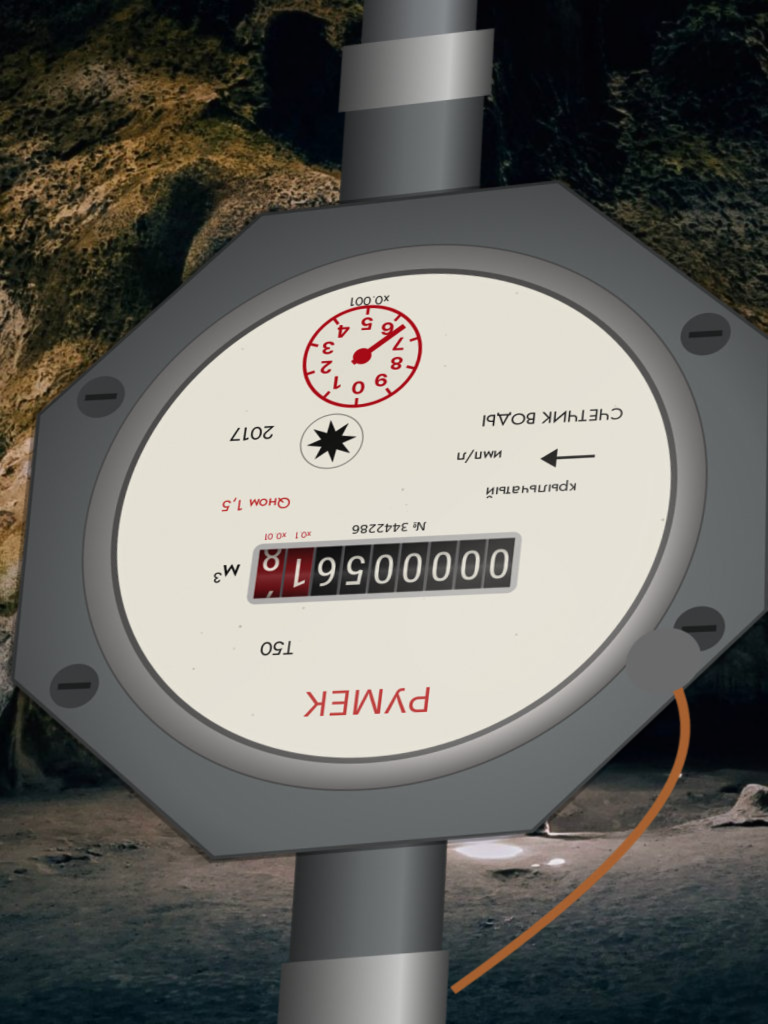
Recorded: 56.176 m³
